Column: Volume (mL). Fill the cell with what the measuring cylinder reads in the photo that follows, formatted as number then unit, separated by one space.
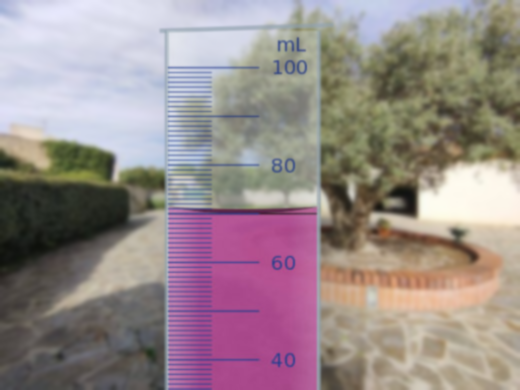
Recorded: 70 mL
